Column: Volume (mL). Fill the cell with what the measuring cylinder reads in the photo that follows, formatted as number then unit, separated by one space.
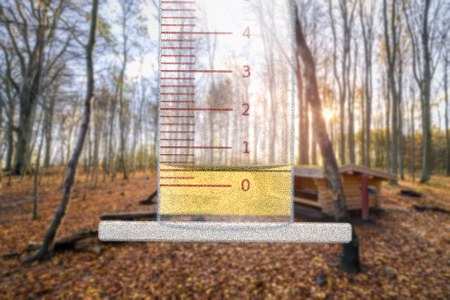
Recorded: 0.4 mL
